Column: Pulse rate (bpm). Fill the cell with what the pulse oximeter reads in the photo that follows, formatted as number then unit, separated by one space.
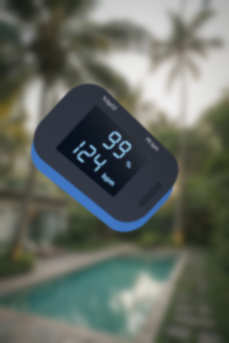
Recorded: 124 bpm
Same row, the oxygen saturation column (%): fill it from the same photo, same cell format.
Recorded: 99 %
